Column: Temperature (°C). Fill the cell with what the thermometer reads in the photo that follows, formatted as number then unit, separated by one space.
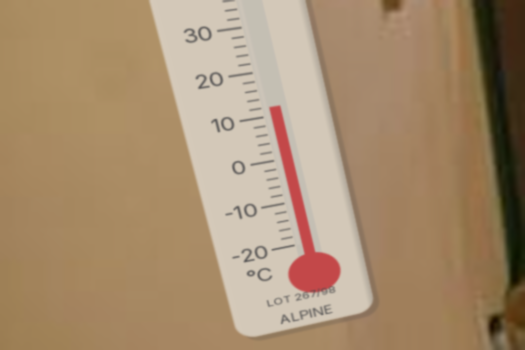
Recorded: 12 °C
